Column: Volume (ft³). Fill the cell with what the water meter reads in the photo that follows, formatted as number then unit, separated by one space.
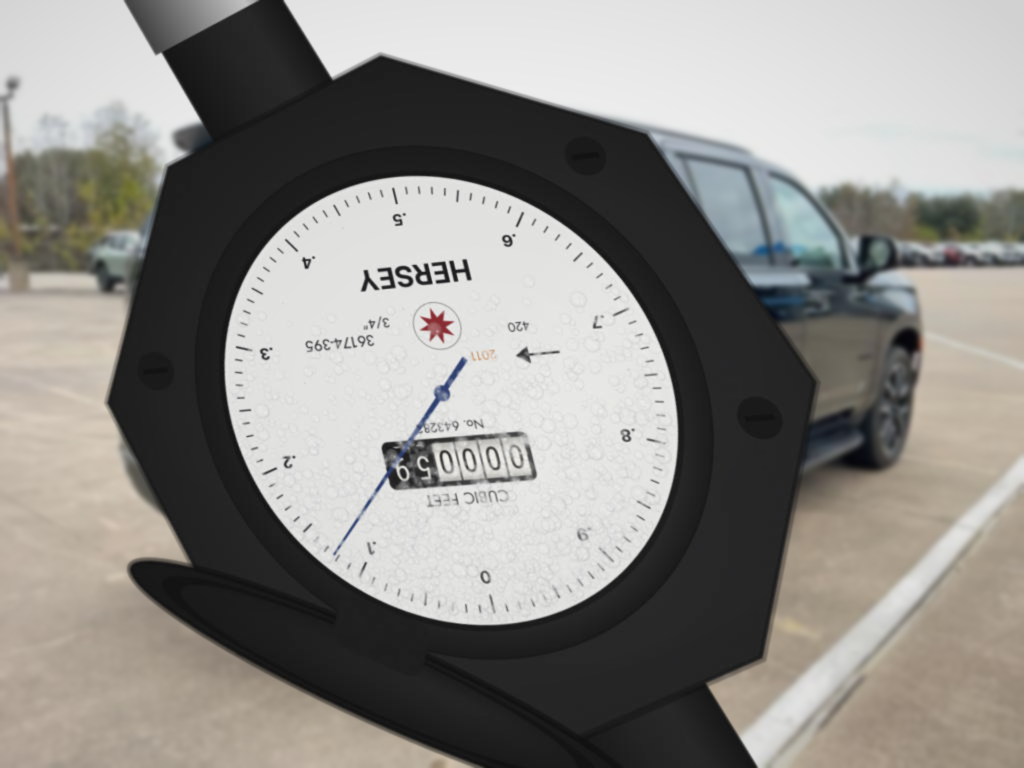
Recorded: 59.12 ft³
